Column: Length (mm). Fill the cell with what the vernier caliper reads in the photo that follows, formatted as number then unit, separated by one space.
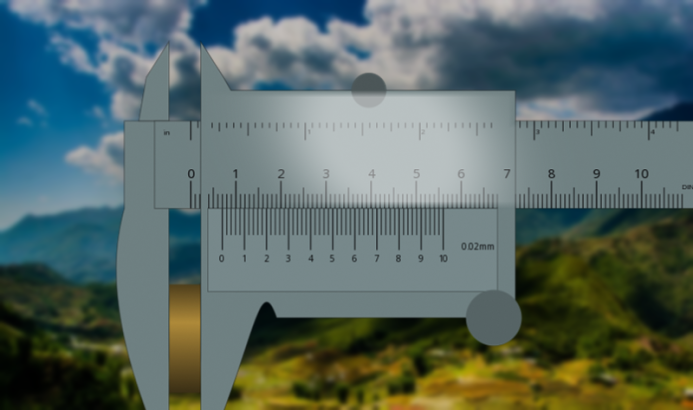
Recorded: 7.0 mm
